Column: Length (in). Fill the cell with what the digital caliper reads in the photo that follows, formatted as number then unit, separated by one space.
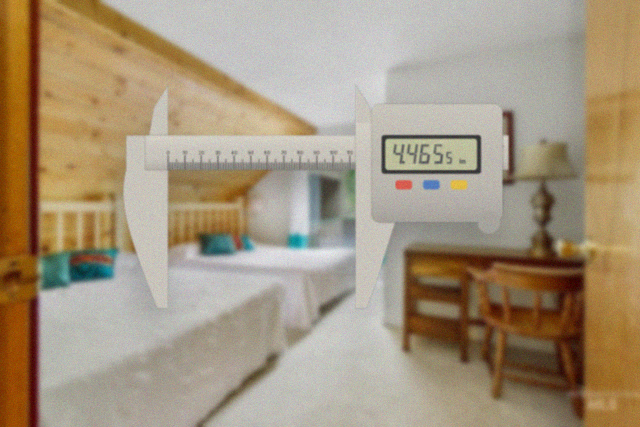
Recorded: 4.4655 in
